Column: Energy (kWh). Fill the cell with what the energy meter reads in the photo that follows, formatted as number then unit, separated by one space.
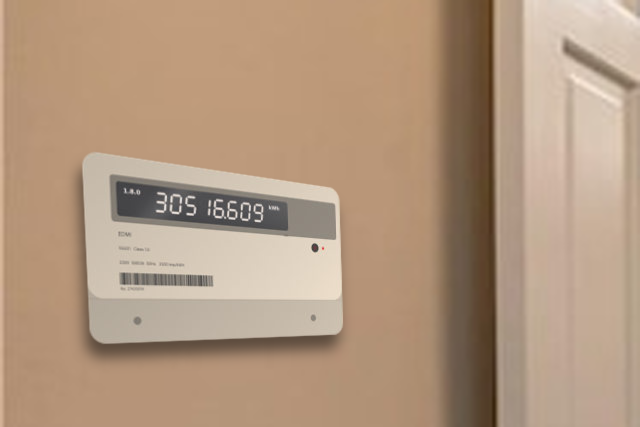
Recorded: 30516.609 kWh
